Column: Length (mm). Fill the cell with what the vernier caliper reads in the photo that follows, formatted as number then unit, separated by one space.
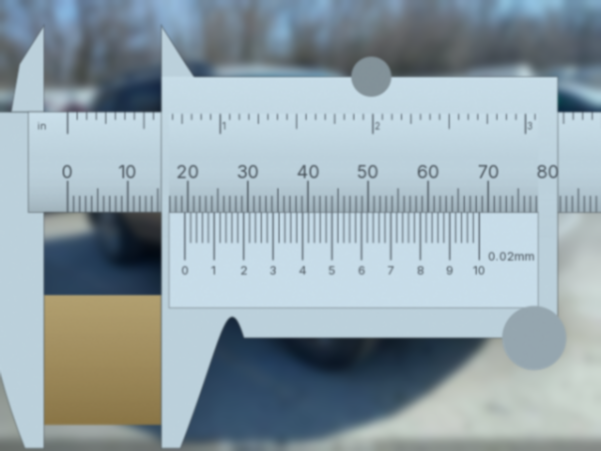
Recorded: 19.5 mm
